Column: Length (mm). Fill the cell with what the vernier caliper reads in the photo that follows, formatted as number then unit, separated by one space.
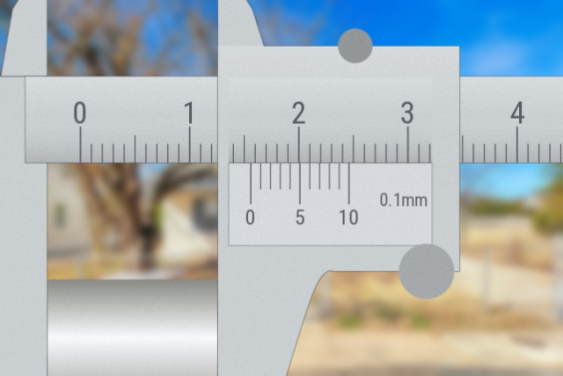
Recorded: 15.6 mm
